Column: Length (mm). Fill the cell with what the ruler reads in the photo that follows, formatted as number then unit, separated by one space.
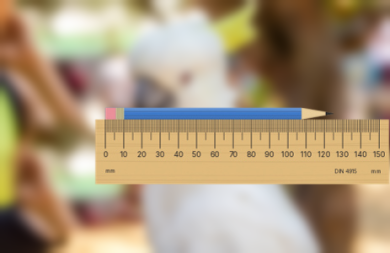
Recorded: 125 mm
